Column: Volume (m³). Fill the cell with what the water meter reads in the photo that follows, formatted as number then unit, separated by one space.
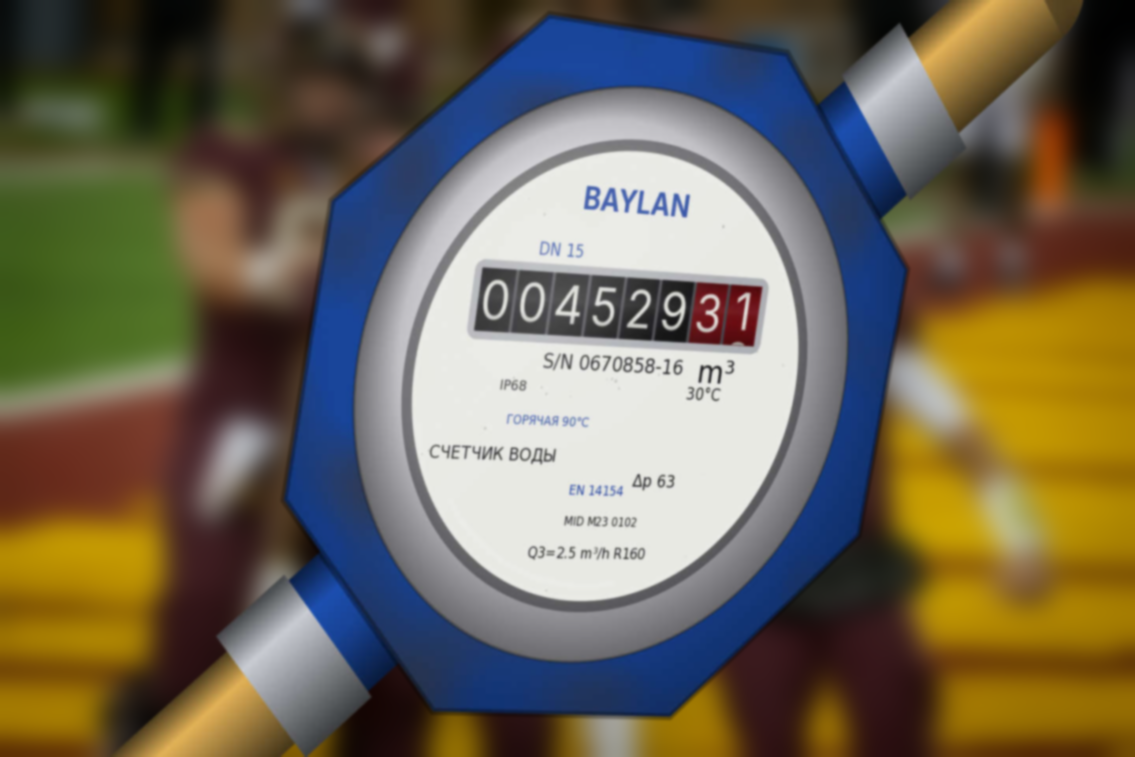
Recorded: 4529.31 m³
